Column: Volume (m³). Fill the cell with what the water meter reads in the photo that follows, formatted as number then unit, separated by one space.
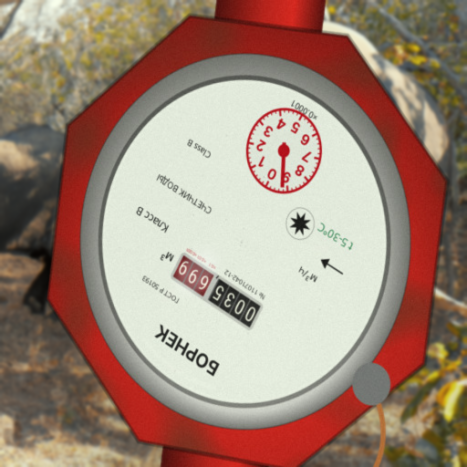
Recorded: 35.6989 m³
